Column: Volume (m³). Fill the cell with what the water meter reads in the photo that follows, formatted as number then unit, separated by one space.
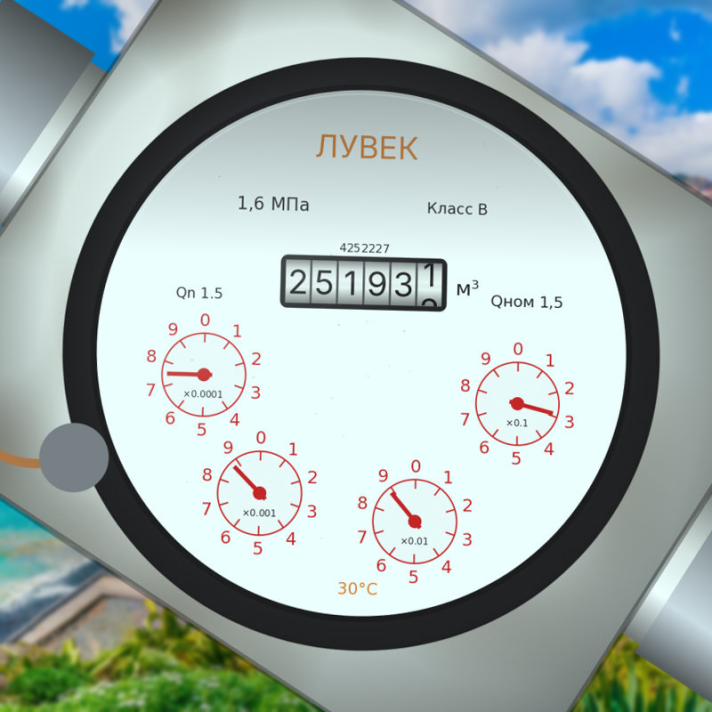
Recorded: 251931.2887 m³
